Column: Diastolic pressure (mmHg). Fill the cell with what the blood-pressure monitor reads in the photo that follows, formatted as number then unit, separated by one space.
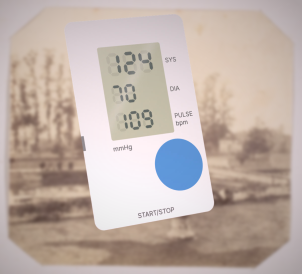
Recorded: 70 mmHg
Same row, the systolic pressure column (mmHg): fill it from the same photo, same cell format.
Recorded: 124 mmHg
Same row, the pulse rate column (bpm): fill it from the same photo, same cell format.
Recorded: 109 bpm
